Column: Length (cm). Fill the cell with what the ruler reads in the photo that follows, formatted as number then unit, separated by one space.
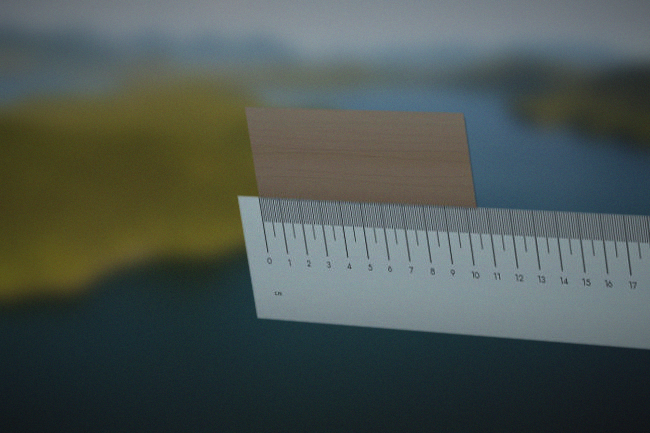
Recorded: 10.5 cm
